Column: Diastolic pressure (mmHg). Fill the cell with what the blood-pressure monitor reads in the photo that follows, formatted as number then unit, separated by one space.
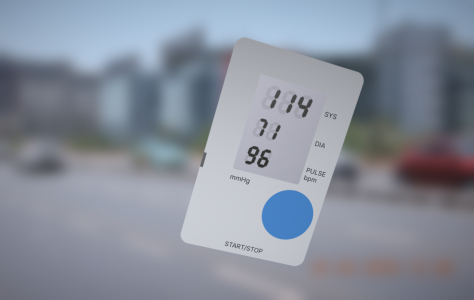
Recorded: 71 mmHg
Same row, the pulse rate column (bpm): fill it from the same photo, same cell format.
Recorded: 96 bpm
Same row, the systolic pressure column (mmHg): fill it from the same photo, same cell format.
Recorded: 114 mmHg
